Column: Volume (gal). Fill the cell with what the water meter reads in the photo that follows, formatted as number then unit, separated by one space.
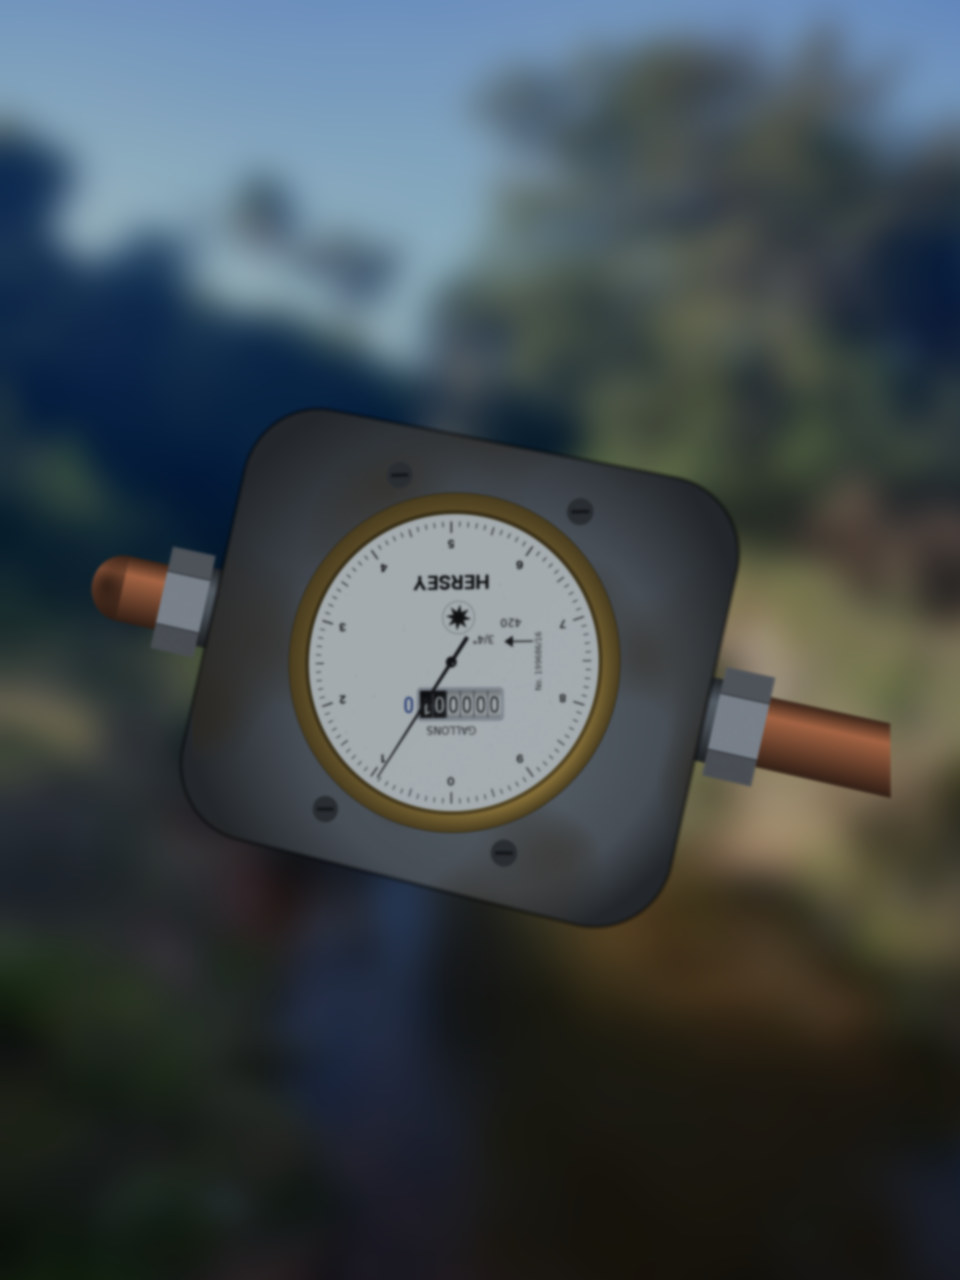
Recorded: 10.9 gal
